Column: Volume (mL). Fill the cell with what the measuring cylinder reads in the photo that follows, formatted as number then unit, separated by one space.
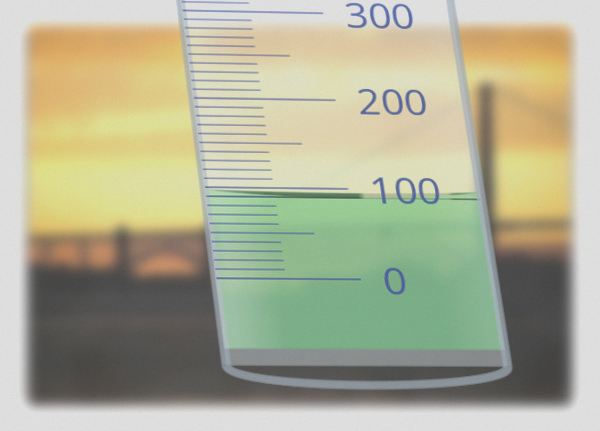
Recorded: 90 mL
